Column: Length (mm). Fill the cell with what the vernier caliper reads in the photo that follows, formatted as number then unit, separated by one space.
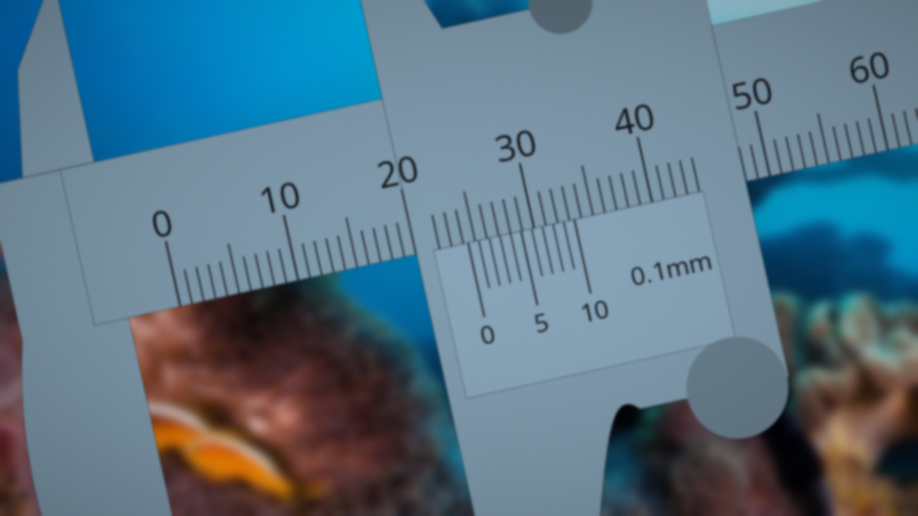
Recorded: 24.4 mm
